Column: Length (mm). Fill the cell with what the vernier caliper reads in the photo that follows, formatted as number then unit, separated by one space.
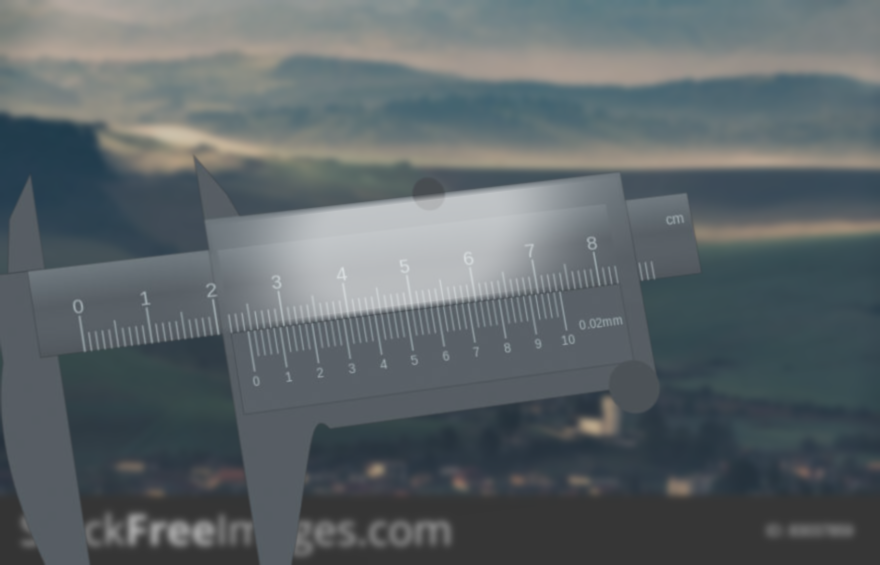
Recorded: 24.5 mm
